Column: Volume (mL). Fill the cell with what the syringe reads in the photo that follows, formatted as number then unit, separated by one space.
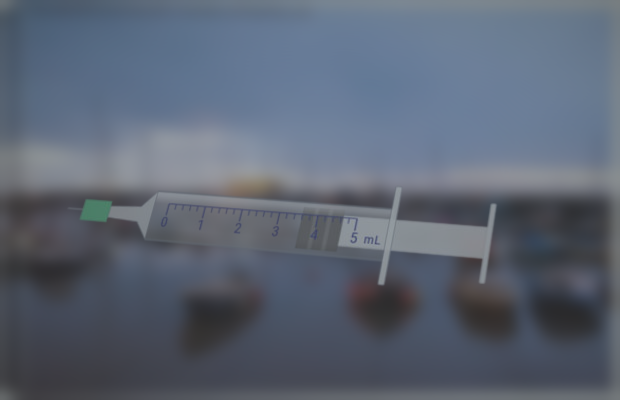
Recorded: 3.6 mL
